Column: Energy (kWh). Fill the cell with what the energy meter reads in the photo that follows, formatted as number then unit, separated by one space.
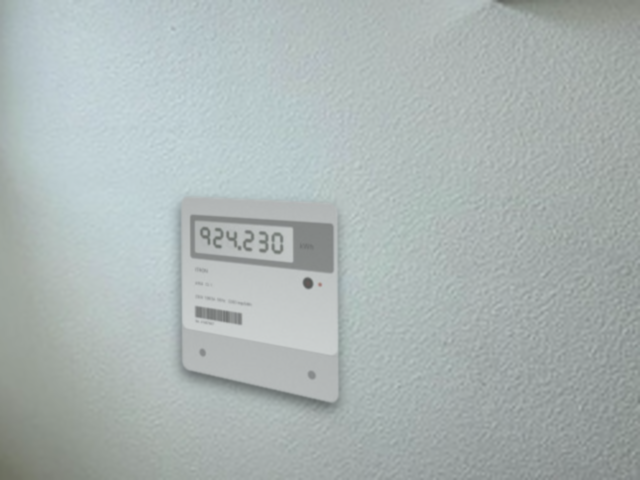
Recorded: 924.230 kWh
